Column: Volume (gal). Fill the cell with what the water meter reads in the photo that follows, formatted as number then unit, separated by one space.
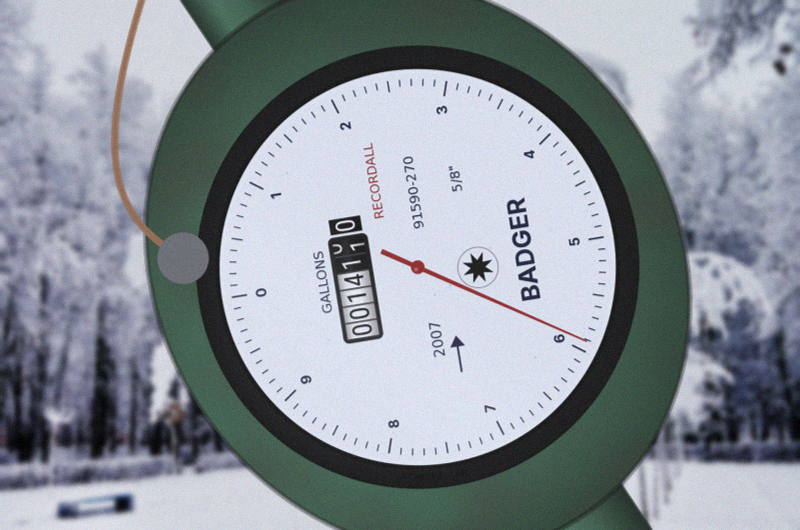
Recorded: 14105.9 gal
